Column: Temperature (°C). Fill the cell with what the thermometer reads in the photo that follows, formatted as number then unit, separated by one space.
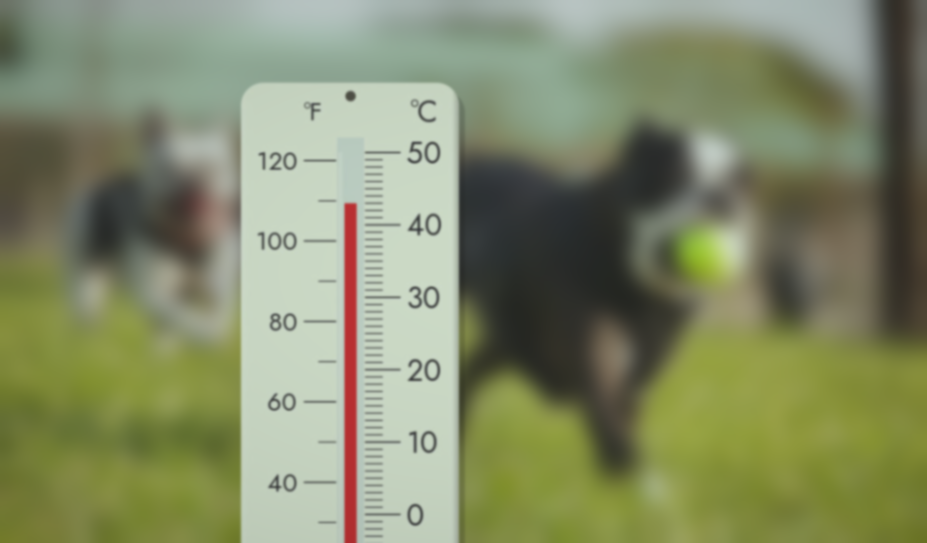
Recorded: 43 °C
